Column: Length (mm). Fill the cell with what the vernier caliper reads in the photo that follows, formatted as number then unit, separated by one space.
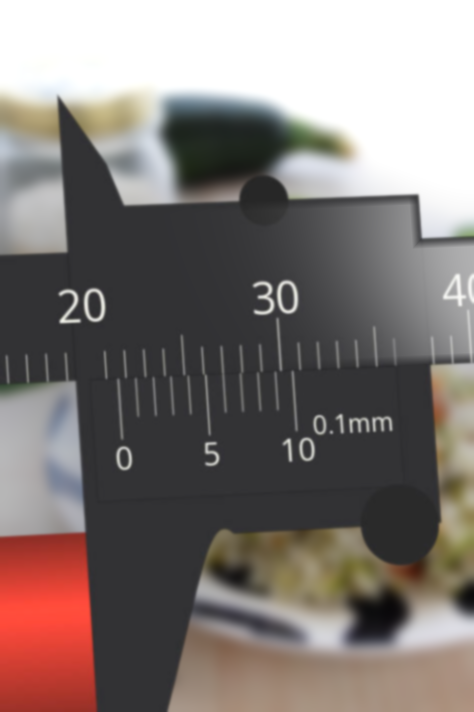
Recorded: 21.6 mm
